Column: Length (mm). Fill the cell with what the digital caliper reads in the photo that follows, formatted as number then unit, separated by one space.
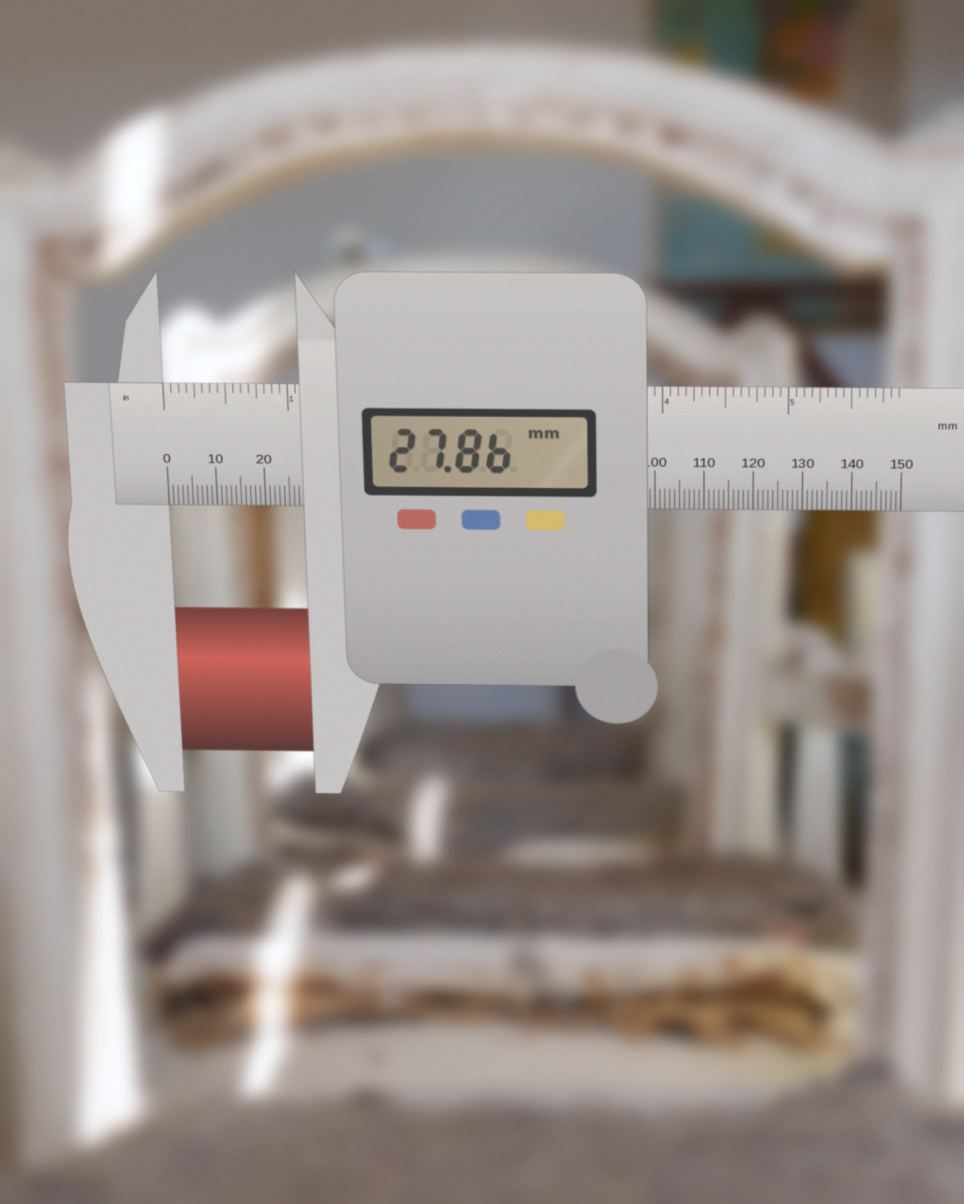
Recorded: 27.86 mm
